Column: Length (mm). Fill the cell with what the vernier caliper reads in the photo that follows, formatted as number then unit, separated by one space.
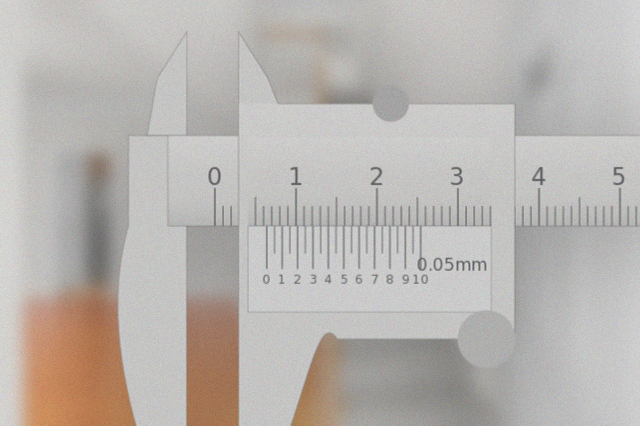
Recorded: 6.4 mm
